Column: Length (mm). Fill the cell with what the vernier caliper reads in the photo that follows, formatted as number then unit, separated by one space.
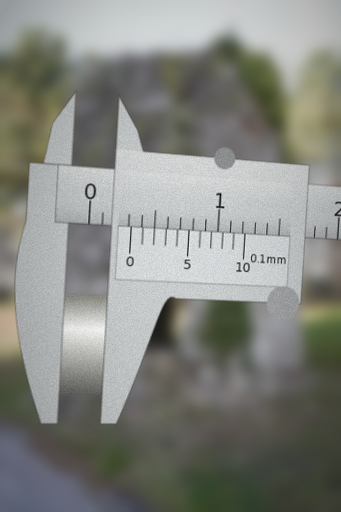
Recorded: 3.2 mm
